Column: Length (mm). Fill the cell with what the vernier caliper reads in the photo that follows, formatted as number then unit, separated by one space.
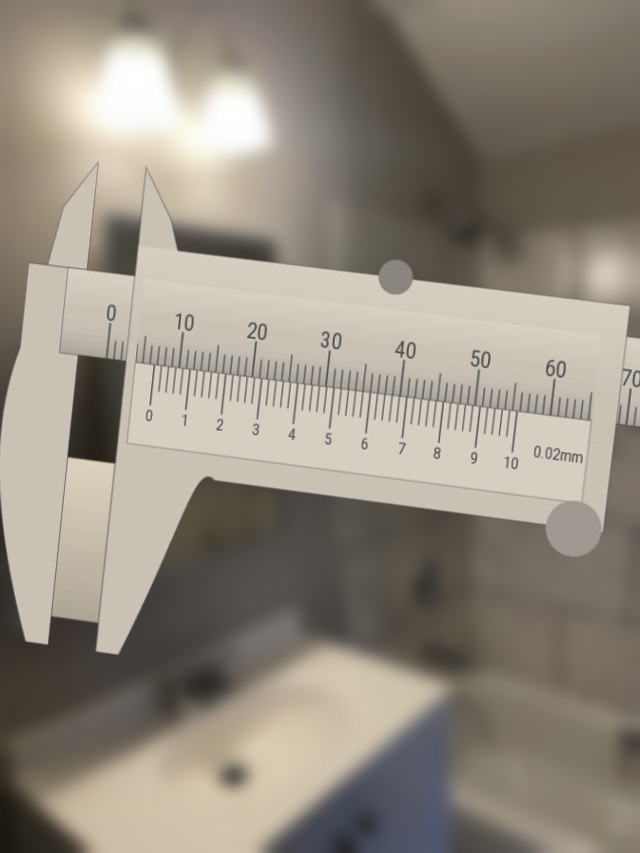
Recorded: 6.6 mm
